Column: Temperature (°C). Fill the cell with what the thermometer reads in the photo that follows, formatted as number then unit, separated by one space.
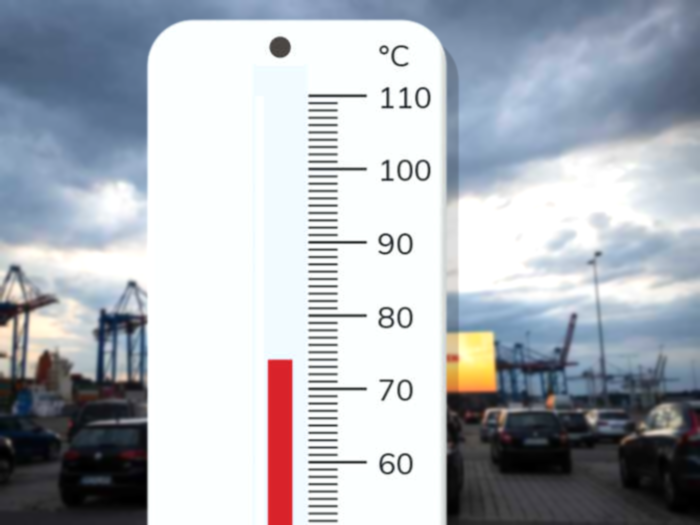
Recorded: 74 °C
